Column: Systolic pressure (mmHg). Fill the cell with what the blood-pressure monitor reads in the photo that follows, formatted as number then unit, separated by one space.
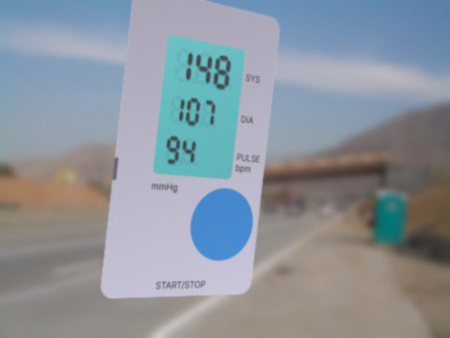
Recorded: 148 mmHg
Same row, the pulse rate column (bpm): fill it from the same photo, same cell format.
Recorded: 94 bpm
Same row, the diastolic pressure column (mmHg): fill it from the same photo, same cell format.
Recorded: 107 mmHg
